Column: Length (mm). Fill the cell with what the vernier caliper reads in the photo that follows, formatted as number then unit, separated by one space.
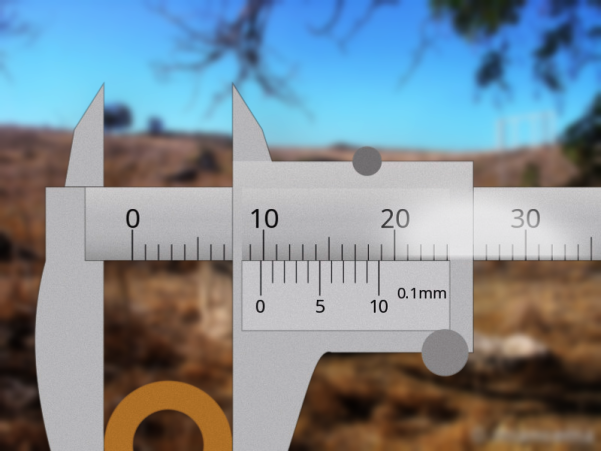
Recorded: 9.8 mm
